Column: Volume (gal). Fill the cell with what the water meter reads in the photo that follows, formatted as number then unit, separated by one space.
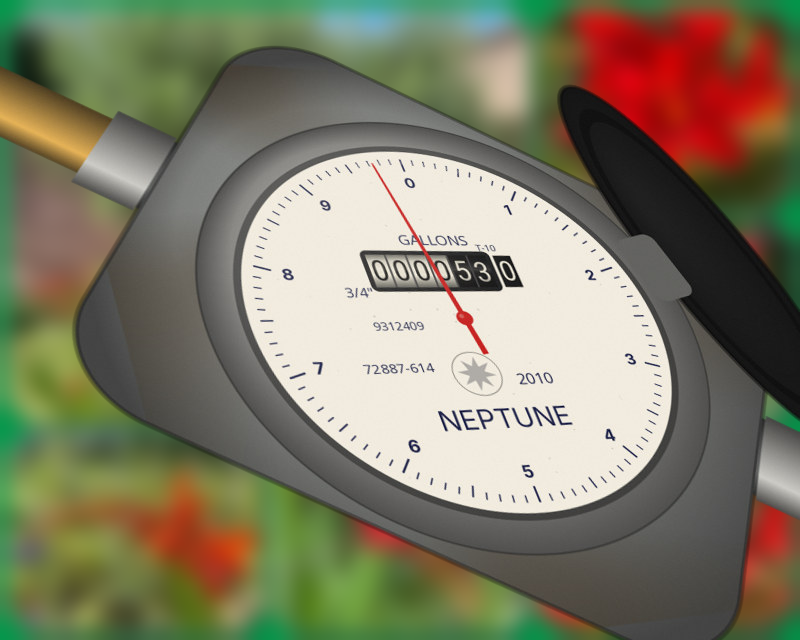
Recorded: 529.7 gal
